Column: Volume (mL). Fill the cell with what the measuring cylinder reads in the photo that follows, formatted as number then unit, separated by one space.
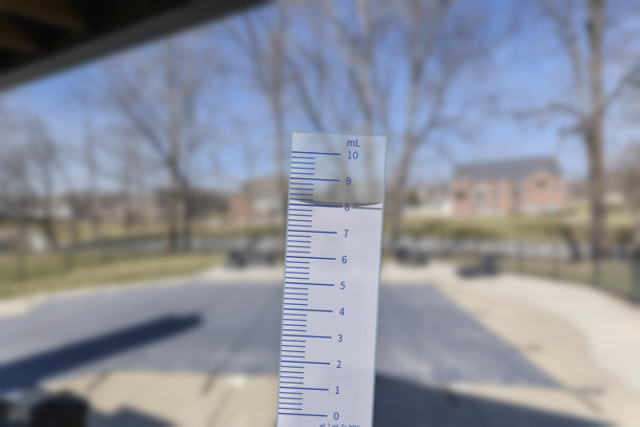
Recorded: 8 mL
